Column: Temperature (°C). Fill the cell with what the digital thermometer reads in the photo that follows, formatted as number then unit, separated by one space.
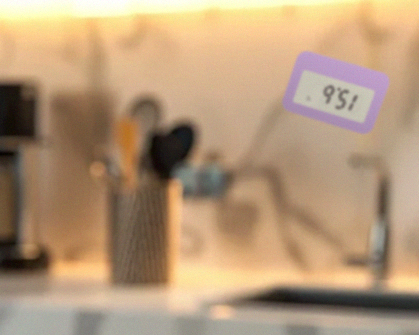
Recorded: 15.6 °C
